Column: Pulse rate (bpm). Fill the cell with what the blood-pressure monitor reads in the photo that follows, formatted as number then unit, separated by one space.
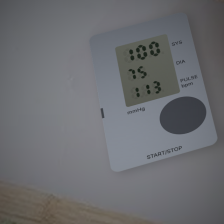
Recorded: 113 bpm
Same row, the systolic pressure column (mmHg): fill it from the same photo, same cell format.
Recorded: 100 mmHg
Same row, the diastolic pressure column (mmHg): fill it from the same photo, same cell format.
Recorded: 75 mmHg
